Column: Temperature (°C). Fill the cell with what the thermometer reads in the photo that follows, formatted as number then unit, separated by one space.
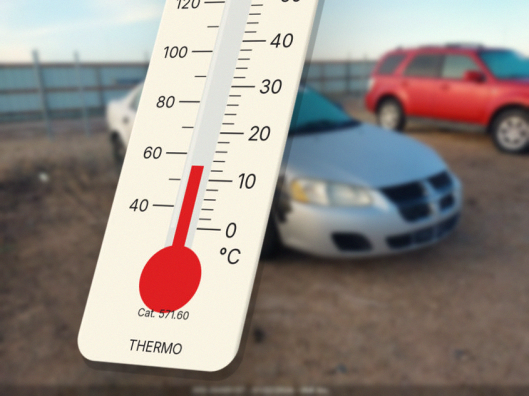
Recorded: 13 °C
